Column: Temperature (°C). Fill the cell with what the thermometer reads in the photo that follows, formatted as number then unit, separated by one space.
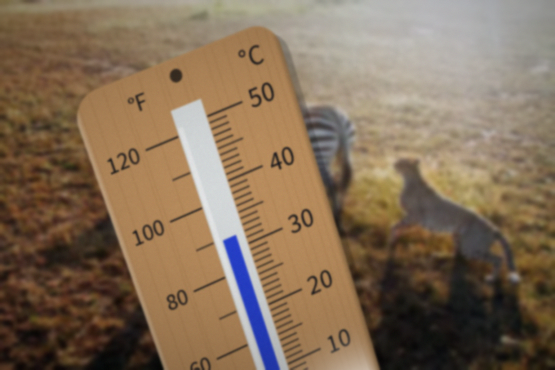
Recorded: 32 °C
